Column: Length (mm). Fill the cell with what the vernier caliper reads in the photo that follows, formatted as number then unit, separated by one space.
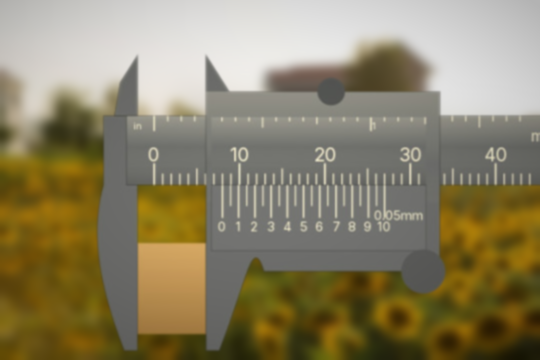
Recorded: 8.0 mm
